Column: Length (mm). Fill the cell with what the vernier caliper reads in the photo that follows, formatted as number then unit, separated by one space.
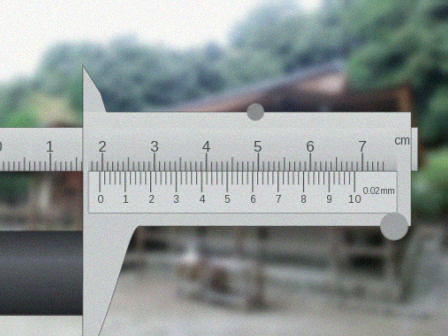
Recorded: 19.5 mm
